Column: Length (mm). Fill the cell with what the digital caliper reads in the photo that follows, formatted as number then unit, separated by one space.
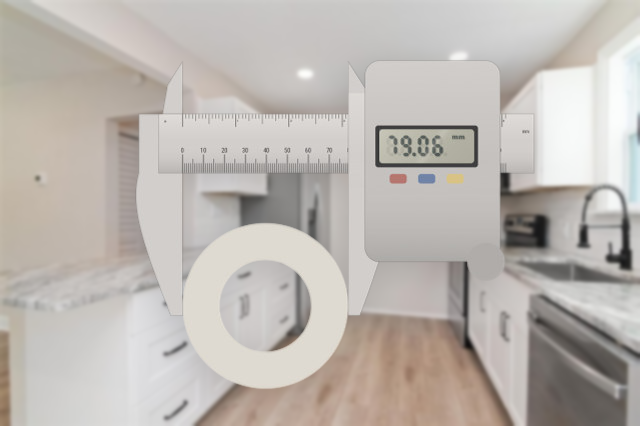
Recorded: 79.06 mm
